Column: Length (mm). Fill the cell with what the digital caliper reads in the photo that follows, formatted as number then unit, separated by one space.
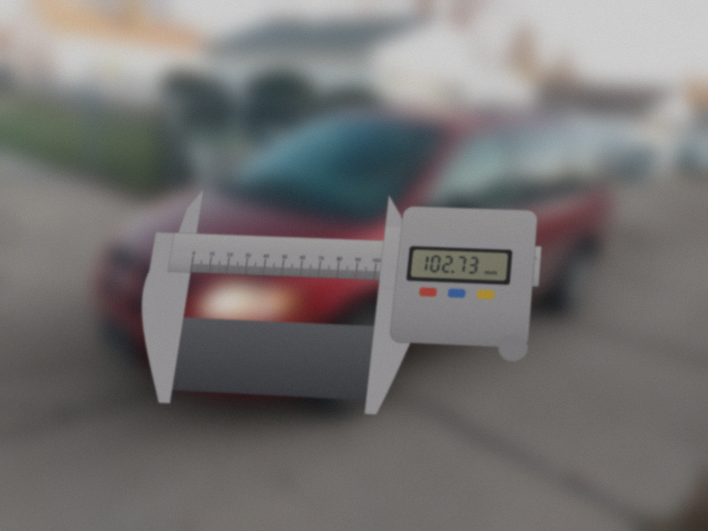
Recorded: 102.73 mm
